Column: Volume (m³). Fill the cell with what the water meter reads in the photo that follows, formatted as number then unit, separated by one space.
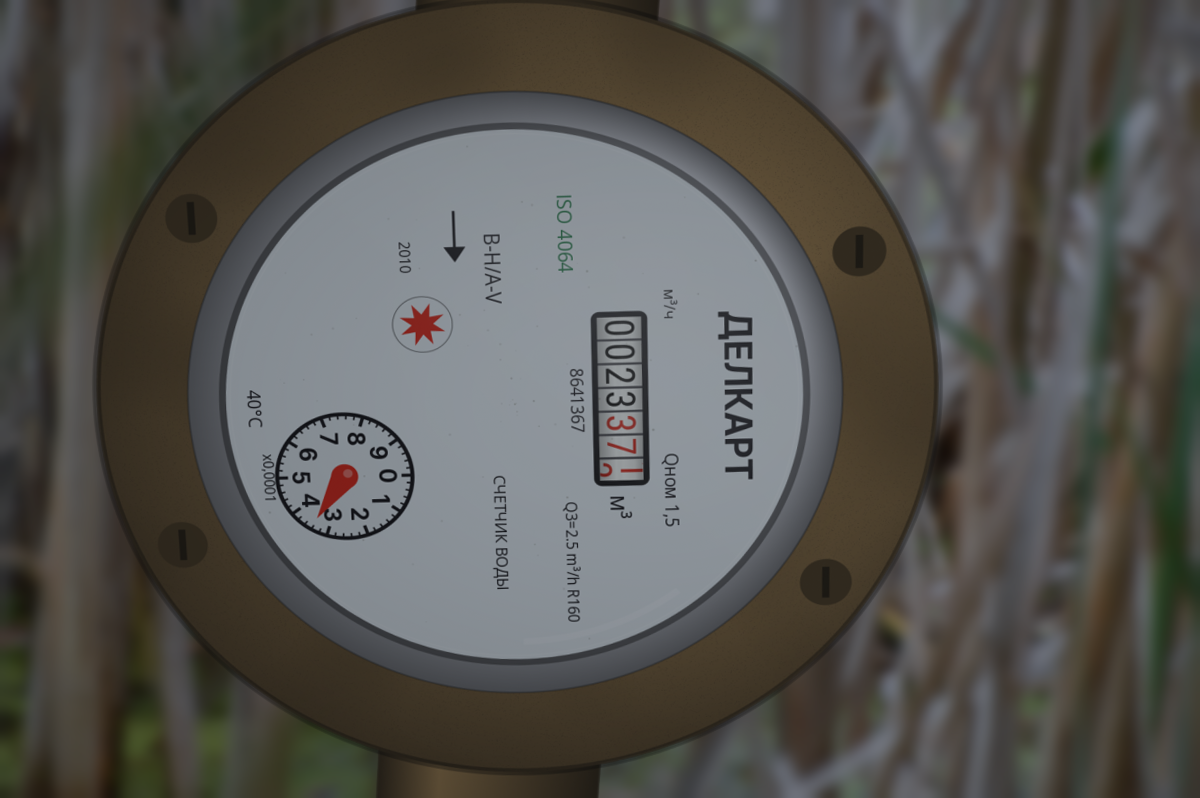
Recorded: 23.3713 m³
